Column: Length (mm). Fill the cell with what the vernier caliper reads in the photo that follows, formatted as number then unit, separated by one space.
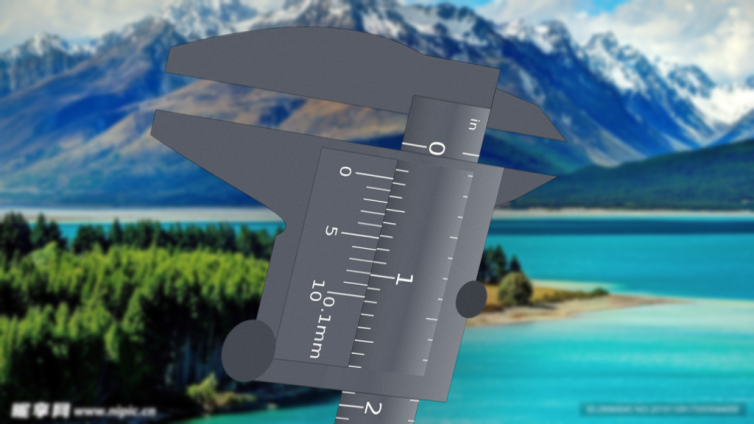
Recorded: 2.7 mm
